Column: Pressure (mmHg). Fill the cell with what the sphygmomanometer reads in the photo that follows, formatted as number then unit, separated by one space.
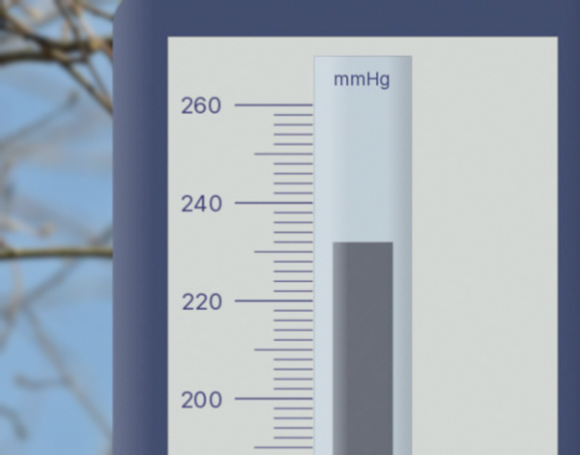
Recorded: 232 mmHg
